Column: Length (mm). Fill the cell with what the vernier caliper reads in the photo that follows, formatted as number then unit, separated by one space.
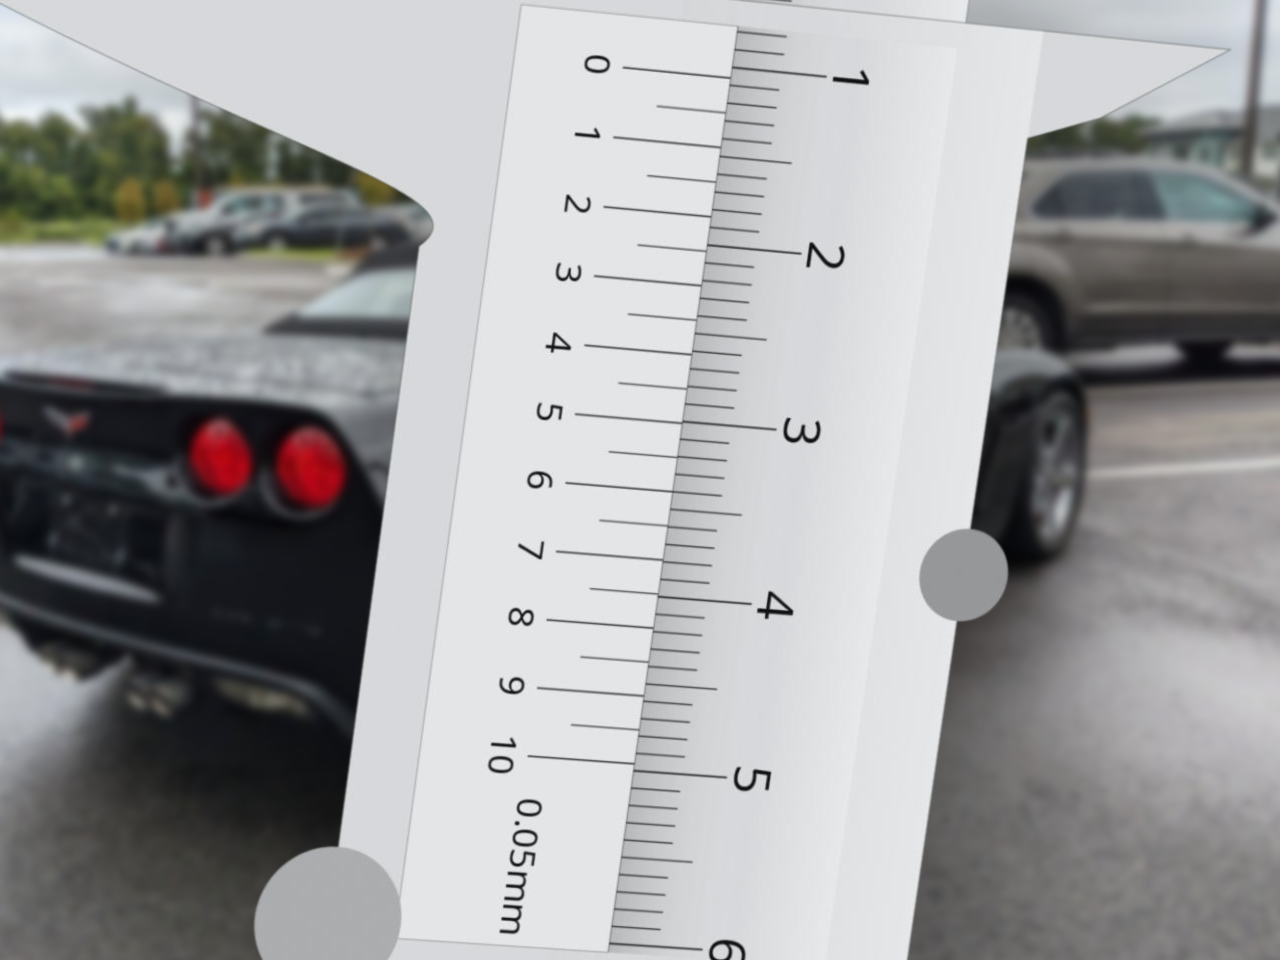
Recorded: 10.6 mm
